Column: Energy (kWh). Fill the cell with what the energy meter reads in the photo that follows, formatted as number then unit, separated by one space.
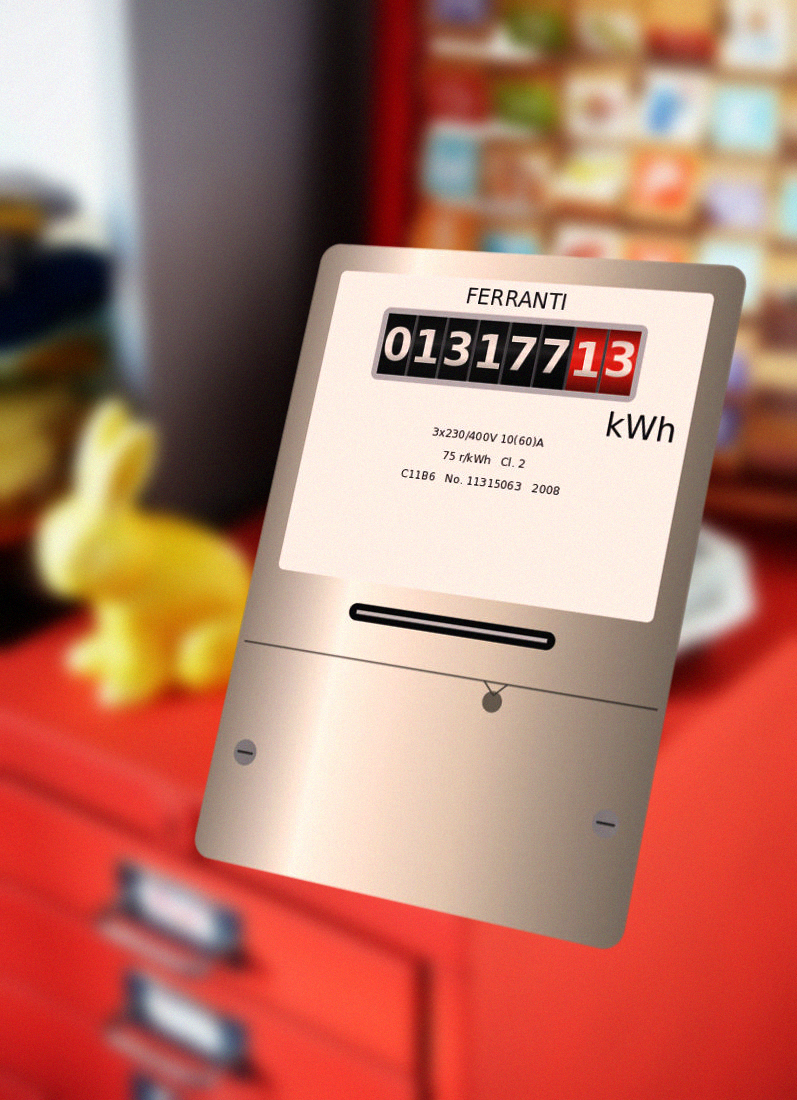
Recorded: 13177.13 kWh
